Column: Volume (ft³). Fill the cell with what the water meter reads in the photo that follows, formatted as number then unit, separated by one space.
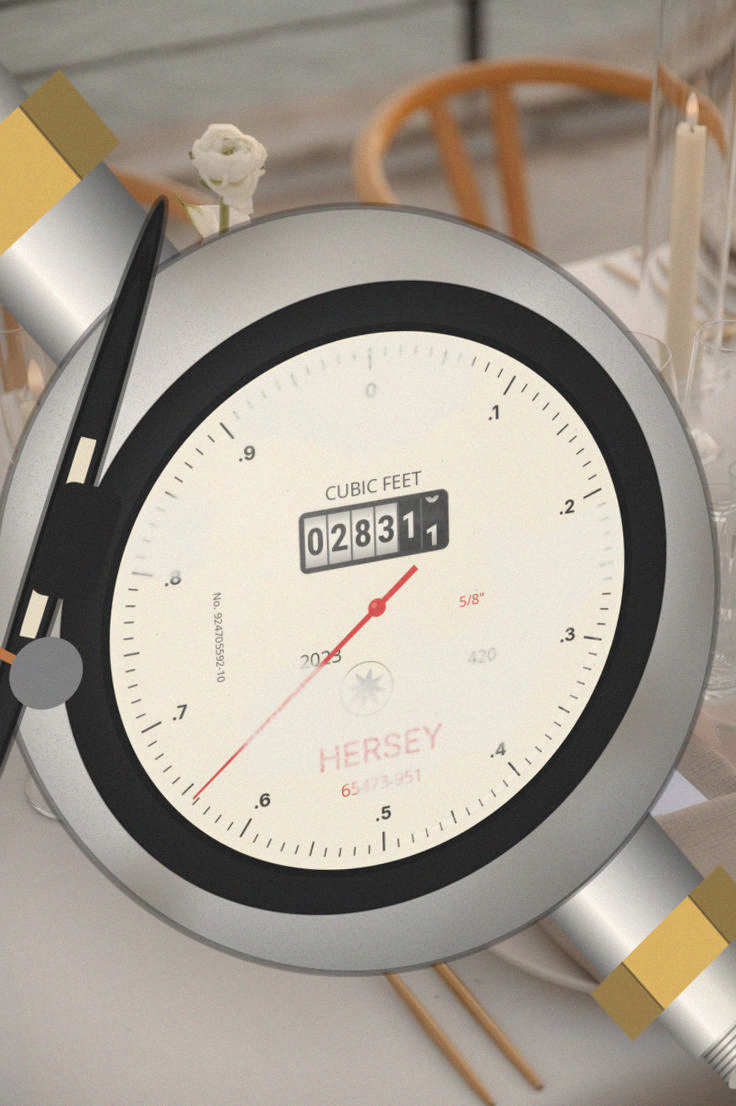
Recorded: 28310.64 ft³
